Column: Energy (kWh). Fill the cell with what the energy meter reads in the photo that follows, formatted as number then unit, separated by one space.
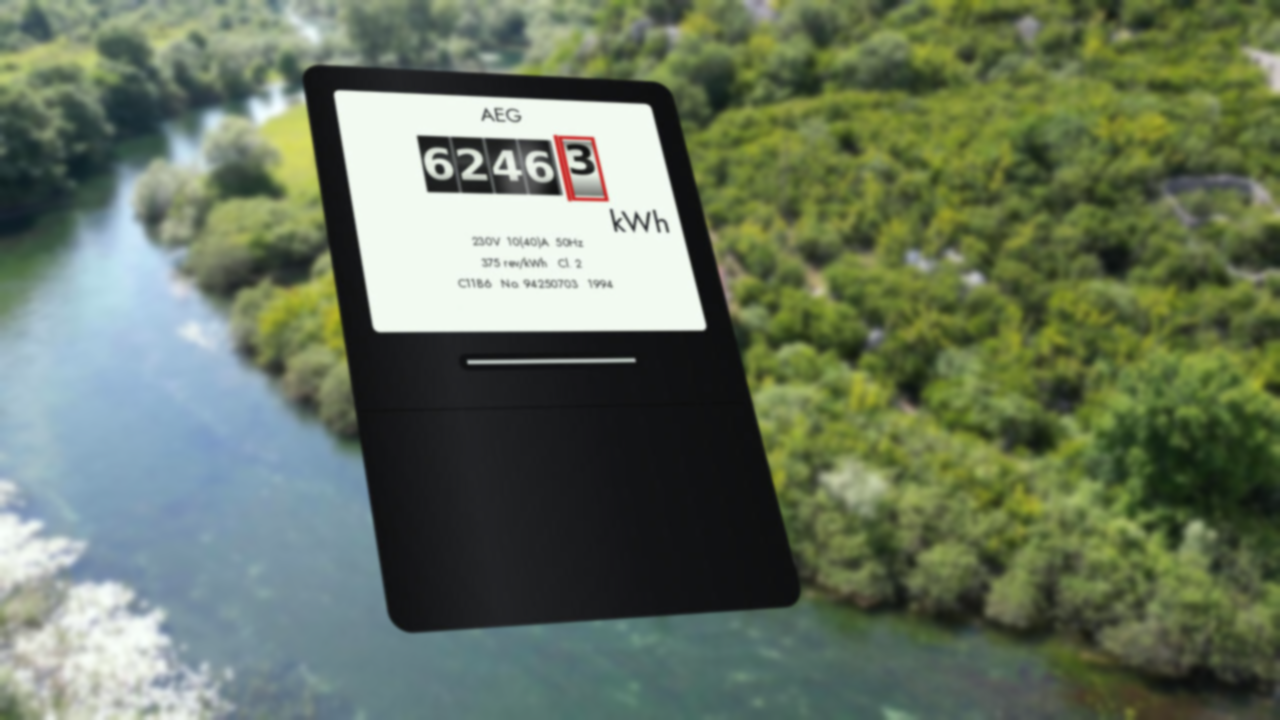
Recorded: 6246.3 kWh
